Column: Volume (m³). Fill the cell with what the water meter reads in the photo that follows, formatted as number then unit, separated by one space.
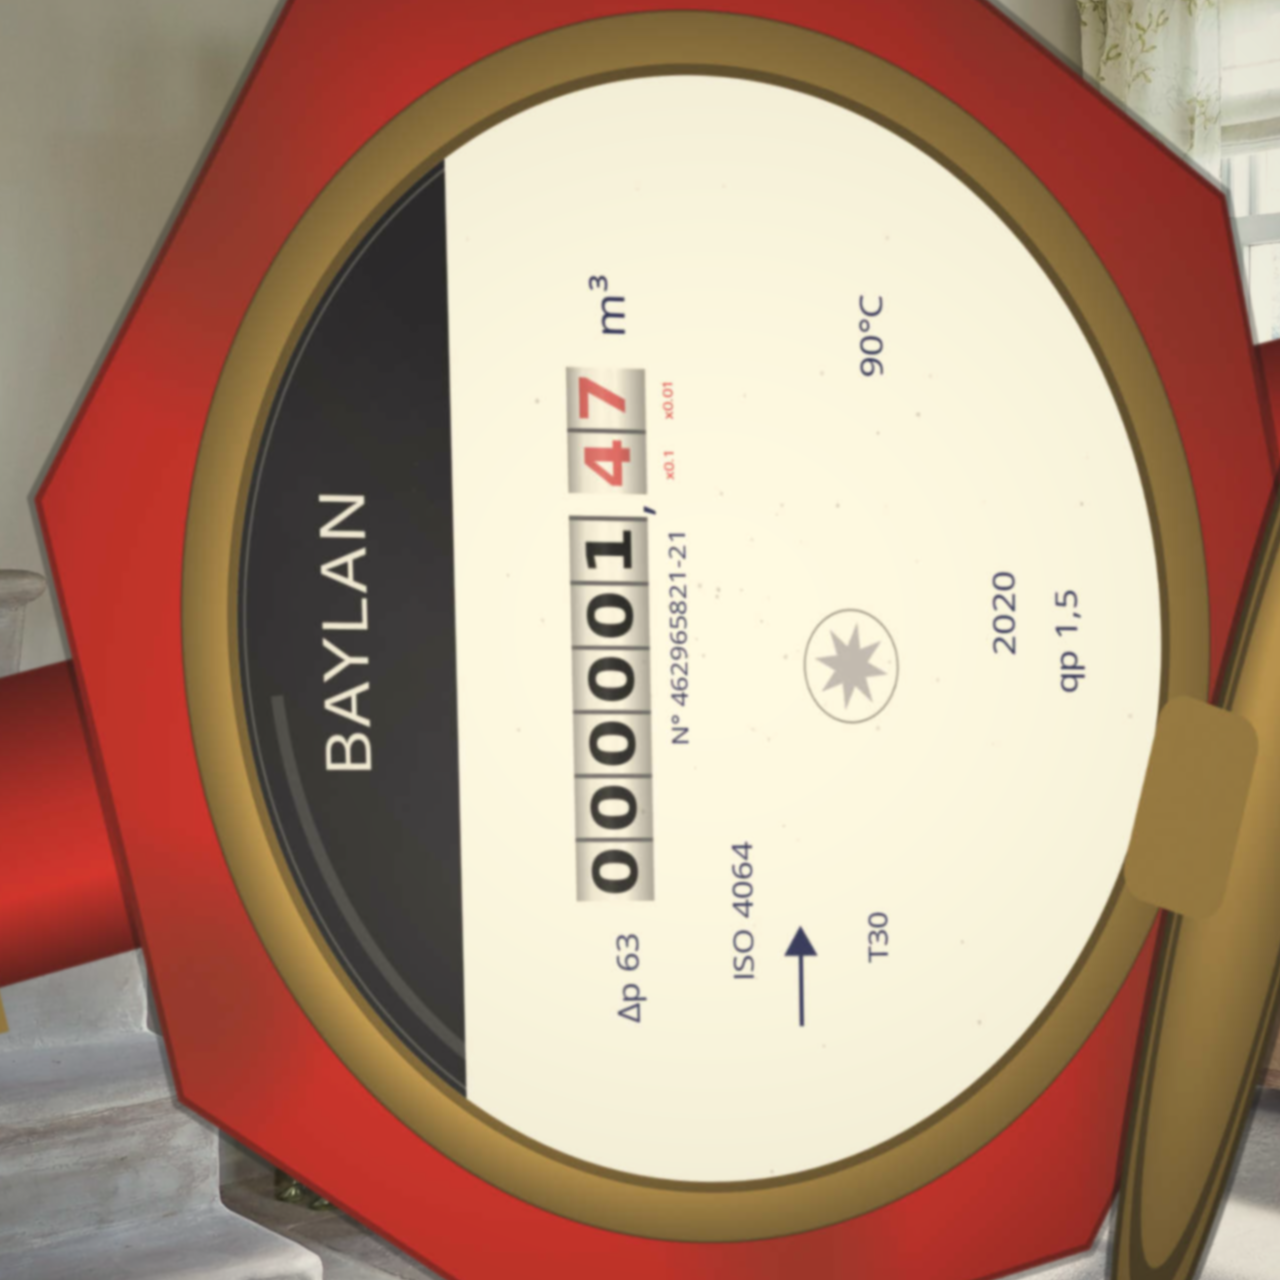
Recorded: 1.47 m³
